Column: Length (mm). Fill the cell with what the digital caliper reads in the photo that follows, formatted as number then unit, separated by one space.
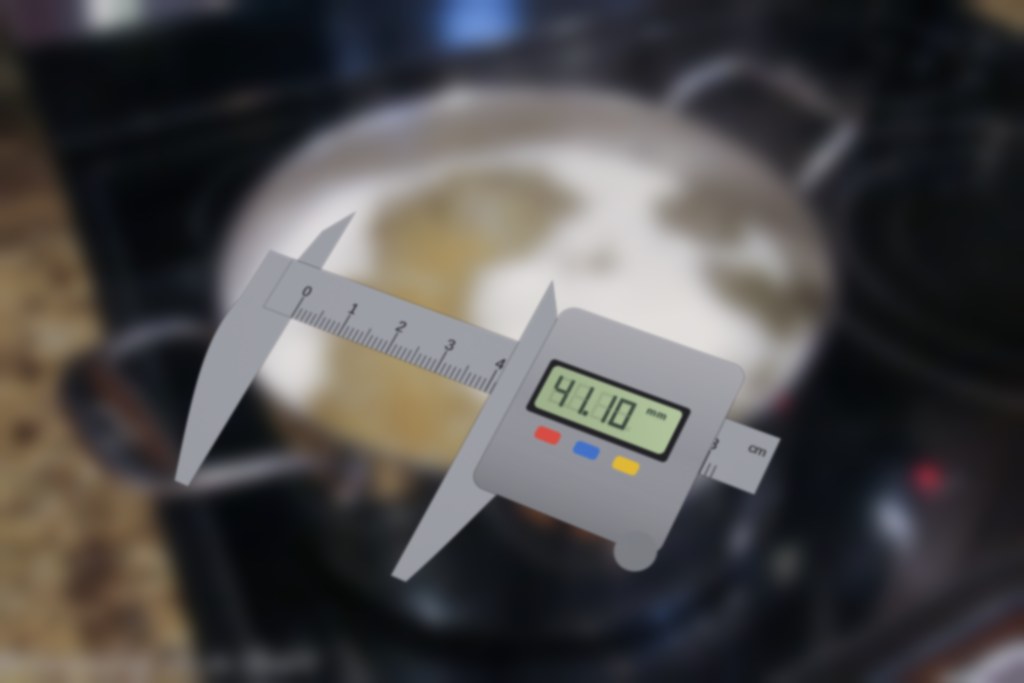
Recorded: 41.10 mm
